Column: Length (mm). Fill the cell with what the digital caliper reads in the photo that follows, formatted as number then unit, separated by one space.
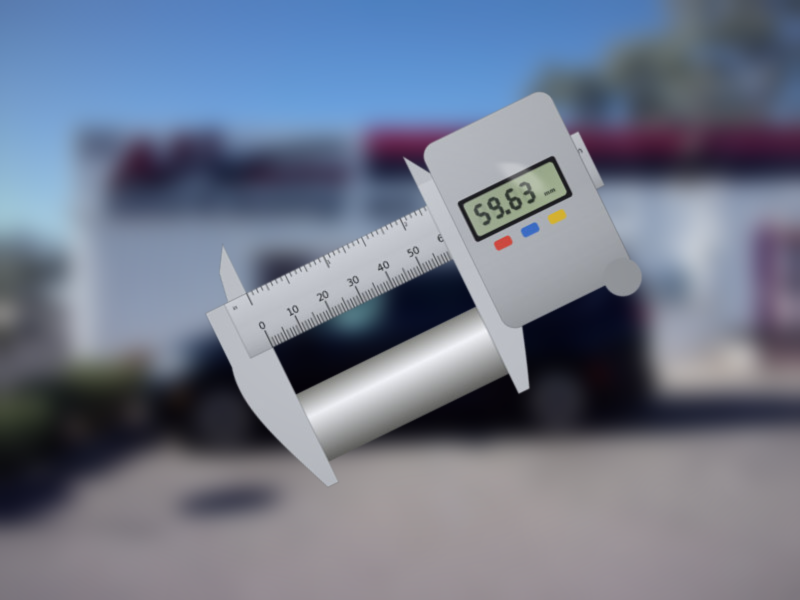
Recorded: 59.63 mm
